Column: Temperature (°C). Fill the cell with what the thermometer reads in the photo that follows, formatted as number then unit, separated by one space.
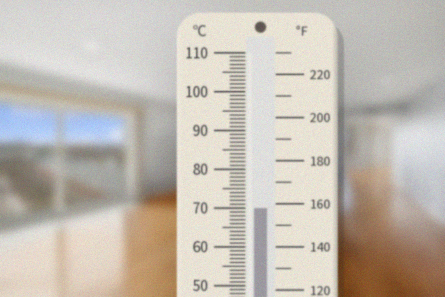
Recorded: 70 °C
